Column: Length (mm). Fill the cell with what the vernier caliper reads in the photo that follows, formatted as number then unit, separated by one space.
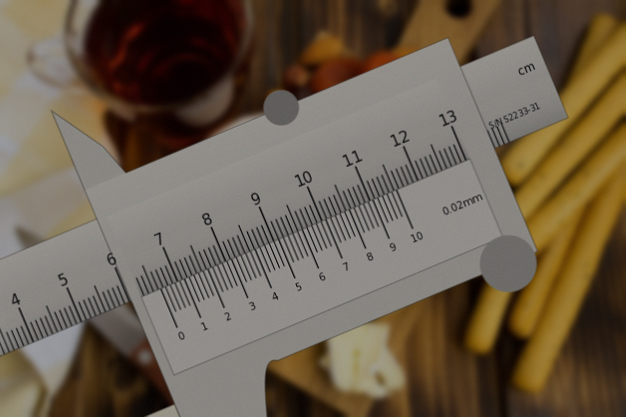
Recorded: 66.5 mm
